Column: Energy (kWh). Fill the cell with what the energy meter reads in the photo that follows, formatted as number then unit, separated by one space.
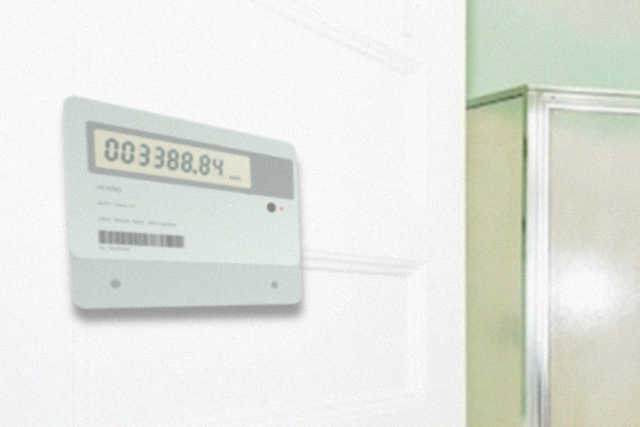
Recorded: 3388.84 kWh
